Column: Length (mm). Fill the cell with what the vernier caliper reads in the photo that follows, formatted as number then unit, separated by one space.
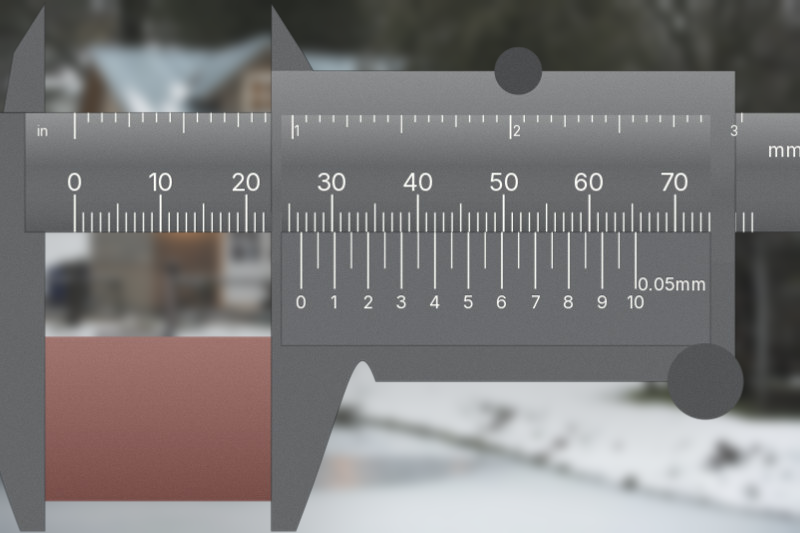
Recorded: 26.4 mm
